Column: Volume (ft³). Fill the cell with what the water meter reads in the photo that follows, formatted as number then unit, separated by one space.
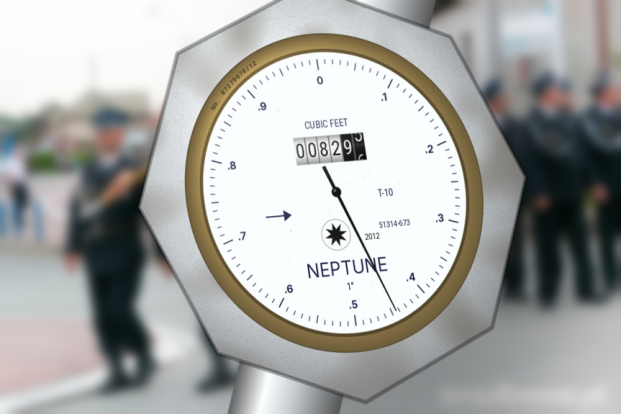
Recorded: 8295.44 ft³
